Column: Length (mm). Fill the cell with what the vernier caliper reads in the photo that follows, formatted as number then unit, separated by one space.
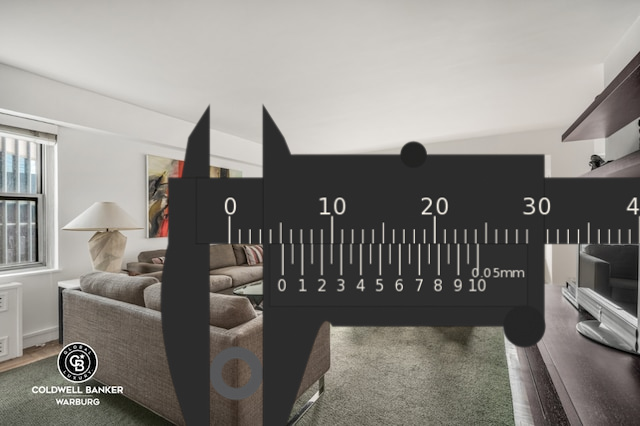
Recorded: 5.2 mm
